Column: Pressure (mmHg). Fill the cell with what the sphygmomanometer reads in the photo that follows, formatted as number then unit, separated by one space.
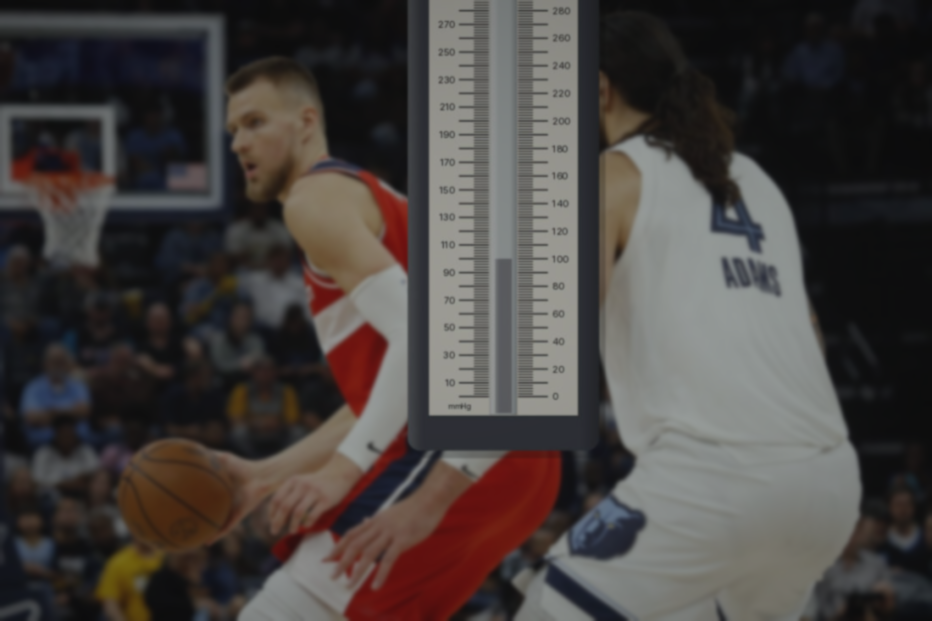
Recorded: 100 mmHg
